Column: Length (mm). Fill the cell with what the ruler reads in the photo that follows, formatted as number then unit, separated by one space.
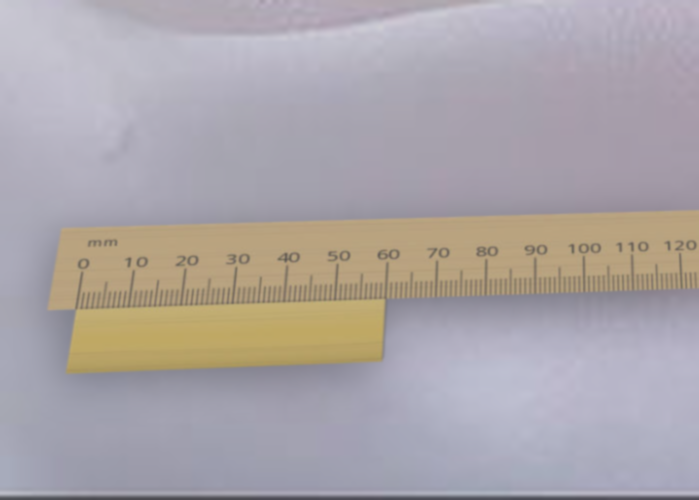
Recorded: 60 mm
